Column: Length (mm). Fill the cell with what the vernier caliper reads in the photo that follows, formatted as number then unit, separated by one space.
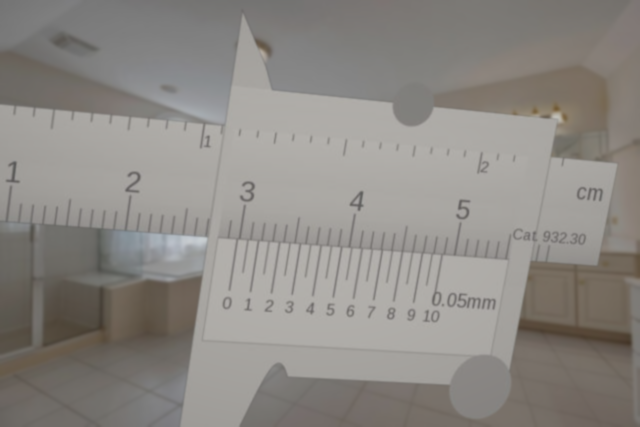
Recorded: 29.8 mm
